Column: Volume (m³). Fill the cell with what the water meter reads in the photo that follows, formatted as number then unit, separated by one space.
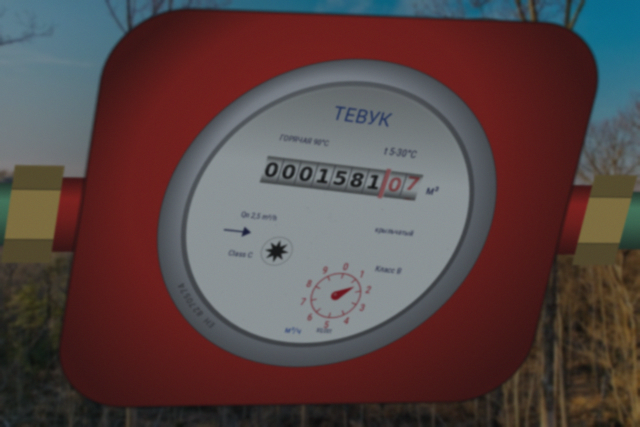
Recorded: 1581.071 m³
